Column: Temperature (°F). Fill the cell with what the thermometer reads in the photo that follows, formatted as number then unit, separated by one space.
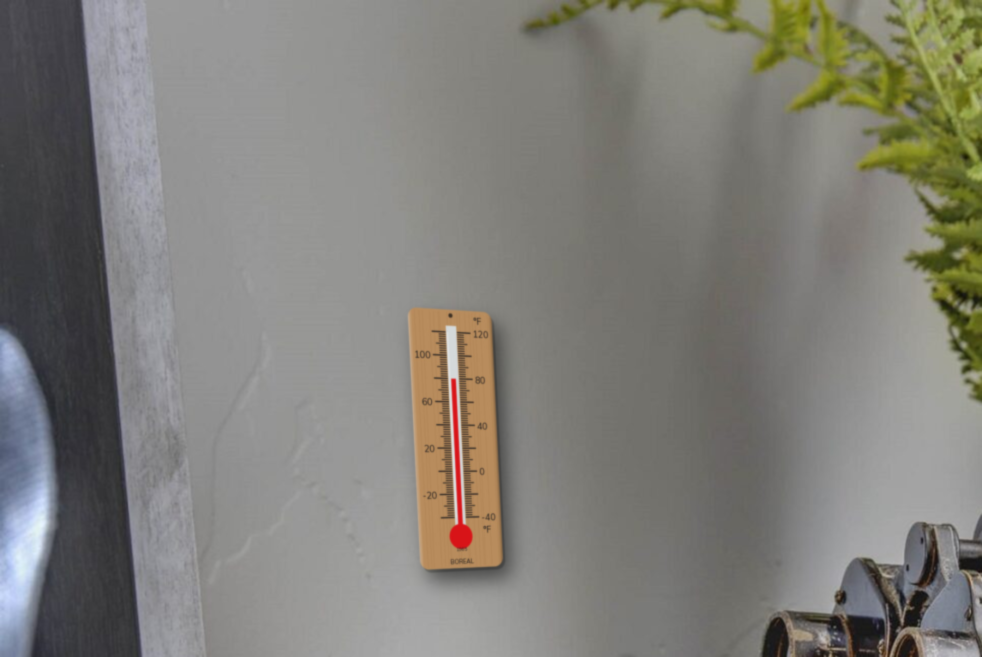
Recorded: 80 °F
